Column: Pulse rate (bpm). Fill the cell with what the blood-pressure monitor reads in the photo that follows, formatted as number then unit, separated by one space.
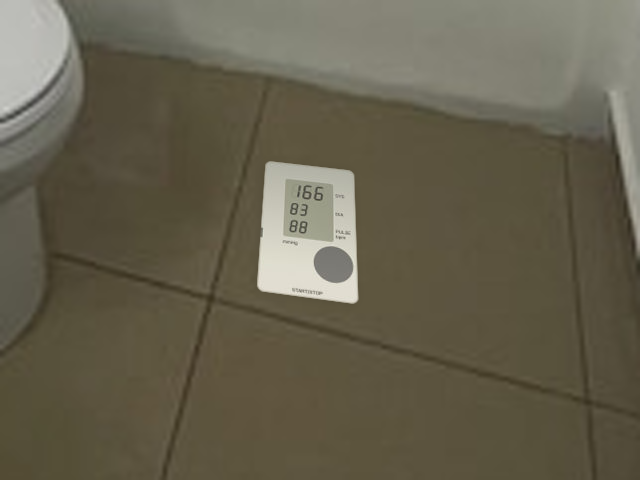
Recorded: 88 bpm
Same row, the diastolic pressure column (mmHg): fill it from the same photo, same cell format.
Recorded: 83 mmHg
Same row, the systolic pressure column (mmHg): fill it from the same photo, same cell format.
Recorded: 166 mmHg
